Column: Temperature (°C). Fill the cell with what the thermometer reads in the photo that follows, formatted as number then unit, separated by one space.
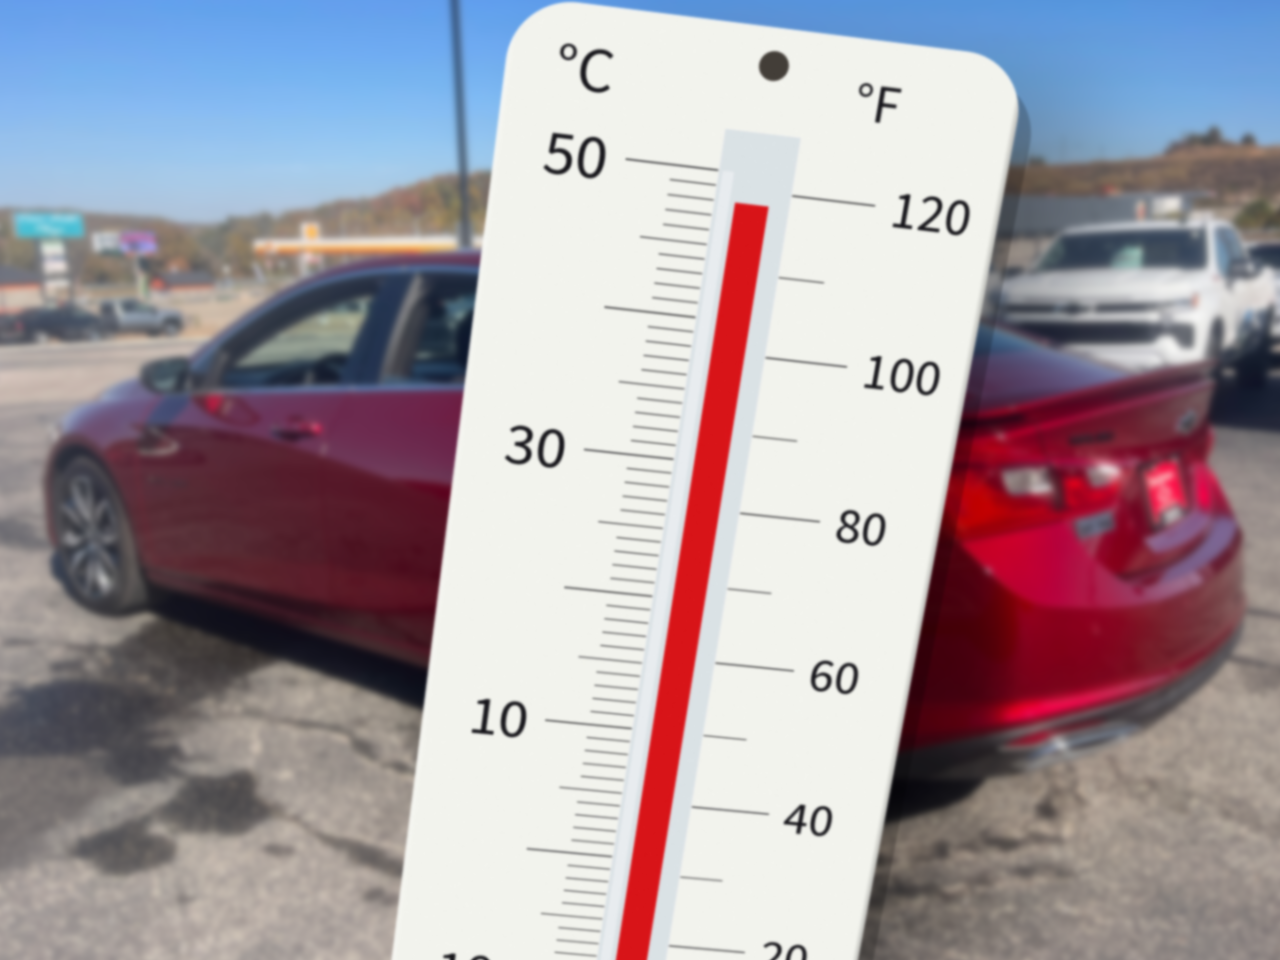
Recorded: 48 °C
